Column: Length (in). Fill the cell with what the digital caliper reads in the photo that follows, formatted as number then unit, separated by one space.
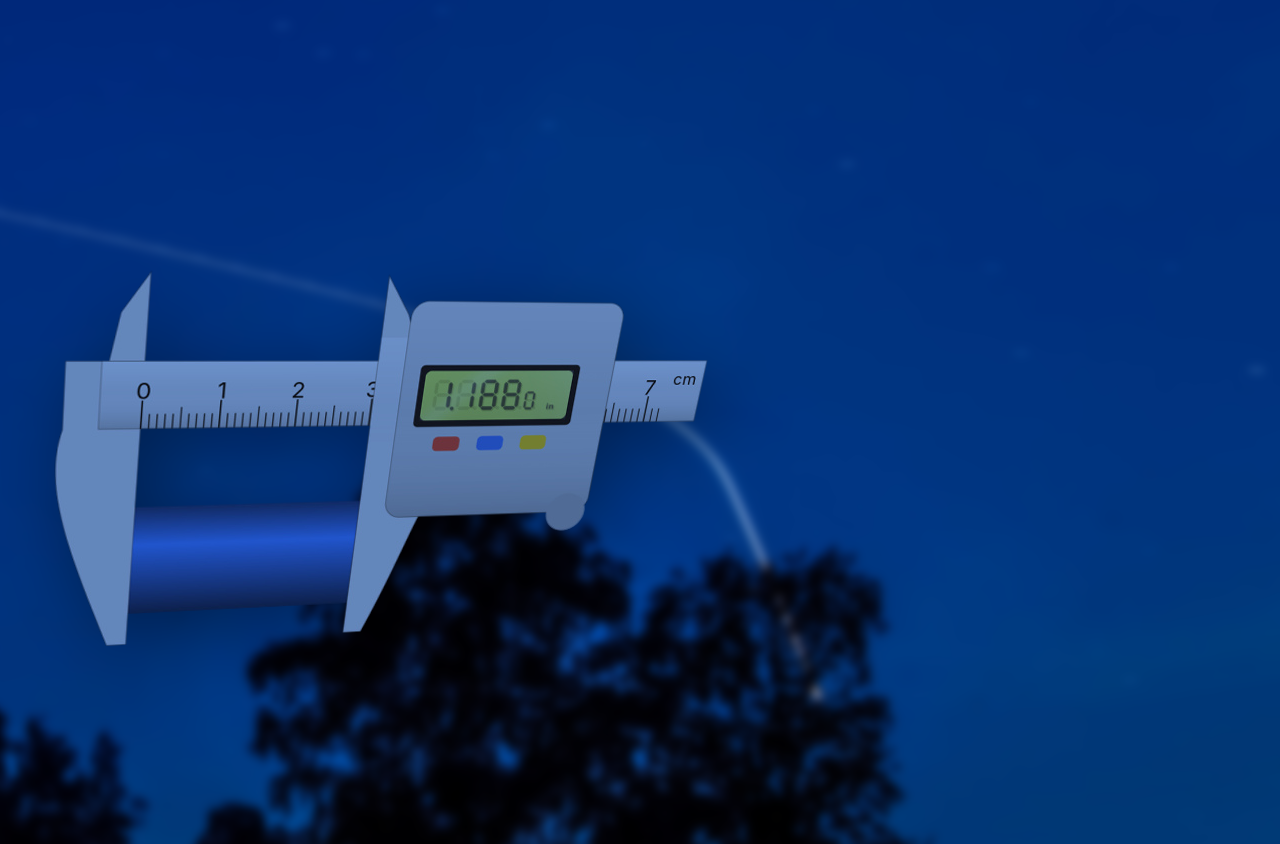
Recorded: 1.1880 in
